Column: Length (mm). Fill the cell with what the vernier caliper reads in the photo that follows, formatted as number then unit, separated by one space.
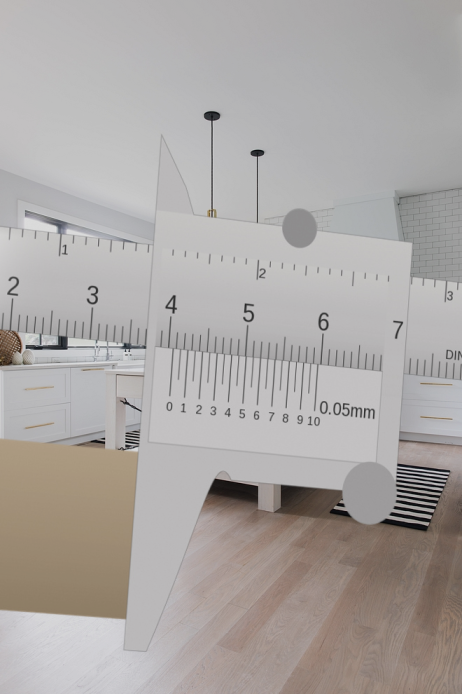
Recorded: 40.6 mm
